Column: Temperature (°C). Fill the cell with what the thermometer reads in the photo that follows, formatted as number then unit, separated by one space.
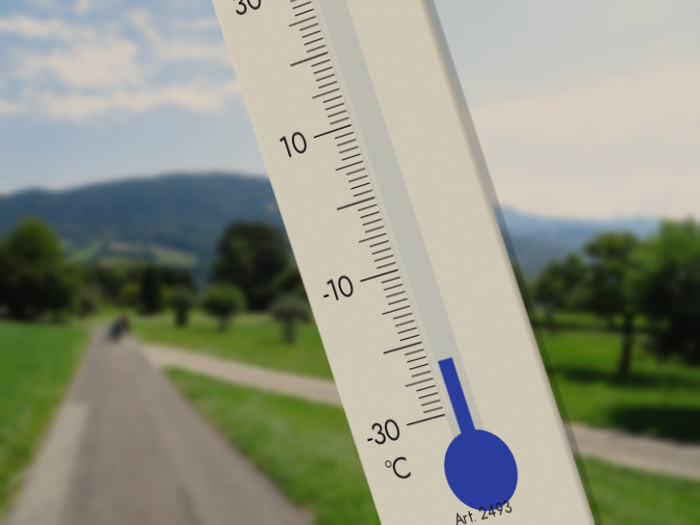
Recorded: -23 °C
